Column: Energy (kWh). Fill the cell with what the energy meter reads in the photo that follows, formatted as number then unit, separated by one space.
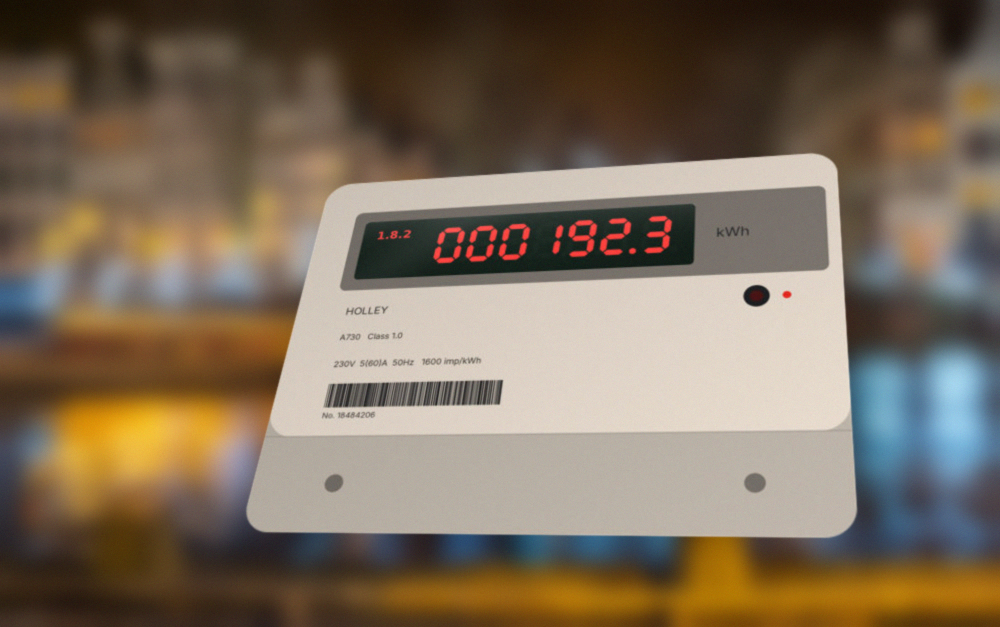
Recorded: 192.3 kWh
